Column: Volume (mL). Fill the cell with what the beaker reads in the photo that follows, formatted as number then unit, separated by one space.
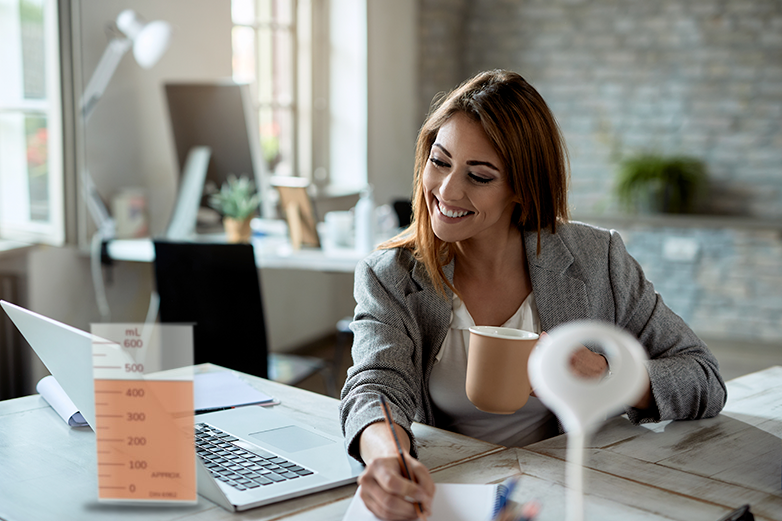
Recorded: 450 mL
